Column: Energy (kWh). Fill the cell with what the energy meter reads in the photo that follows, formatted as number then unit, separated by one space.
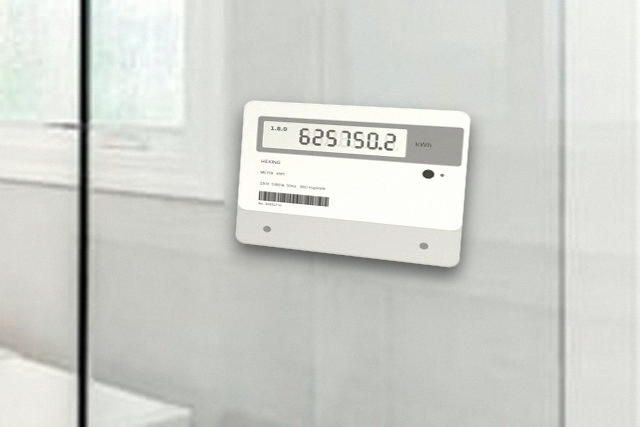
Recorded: 625750.2 kWh
